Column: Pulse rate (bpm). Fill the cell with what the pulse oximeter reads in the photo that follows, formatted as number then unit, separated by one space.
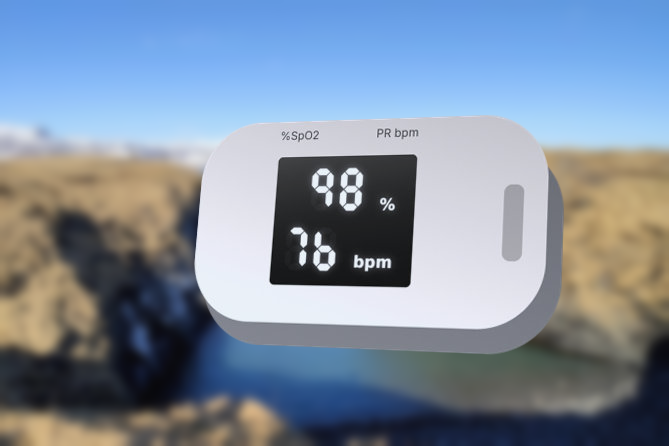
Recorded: 76 bpm
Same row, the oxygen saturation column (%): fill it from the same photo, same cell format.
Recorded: 98 %
